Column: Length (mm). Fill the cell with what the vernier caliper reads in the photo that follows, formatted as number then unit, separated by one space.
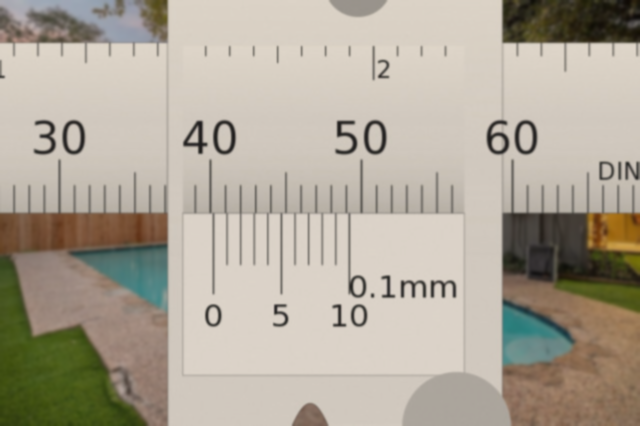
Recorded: 40.2 mm
